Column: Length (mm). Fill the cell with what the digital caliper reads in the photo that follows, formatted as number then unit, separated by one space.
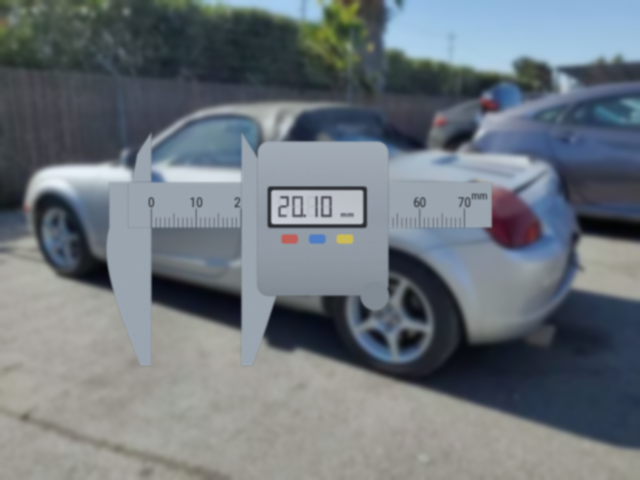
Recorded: 20.10 mm
